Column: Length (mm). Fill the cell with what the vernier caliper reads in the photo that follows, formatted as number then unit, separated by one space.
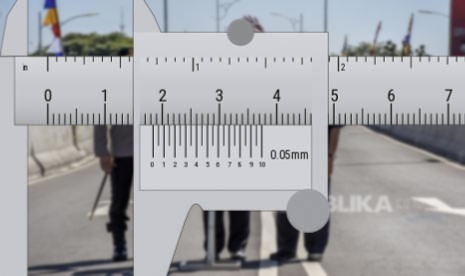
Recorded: 18.4 mm
